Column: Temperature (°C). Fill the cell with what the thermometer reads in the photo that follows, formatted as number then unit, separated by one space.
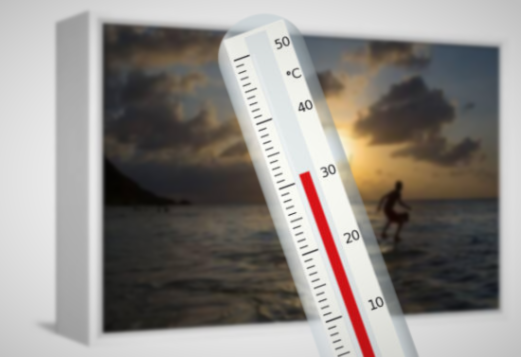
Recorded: 31 °C
